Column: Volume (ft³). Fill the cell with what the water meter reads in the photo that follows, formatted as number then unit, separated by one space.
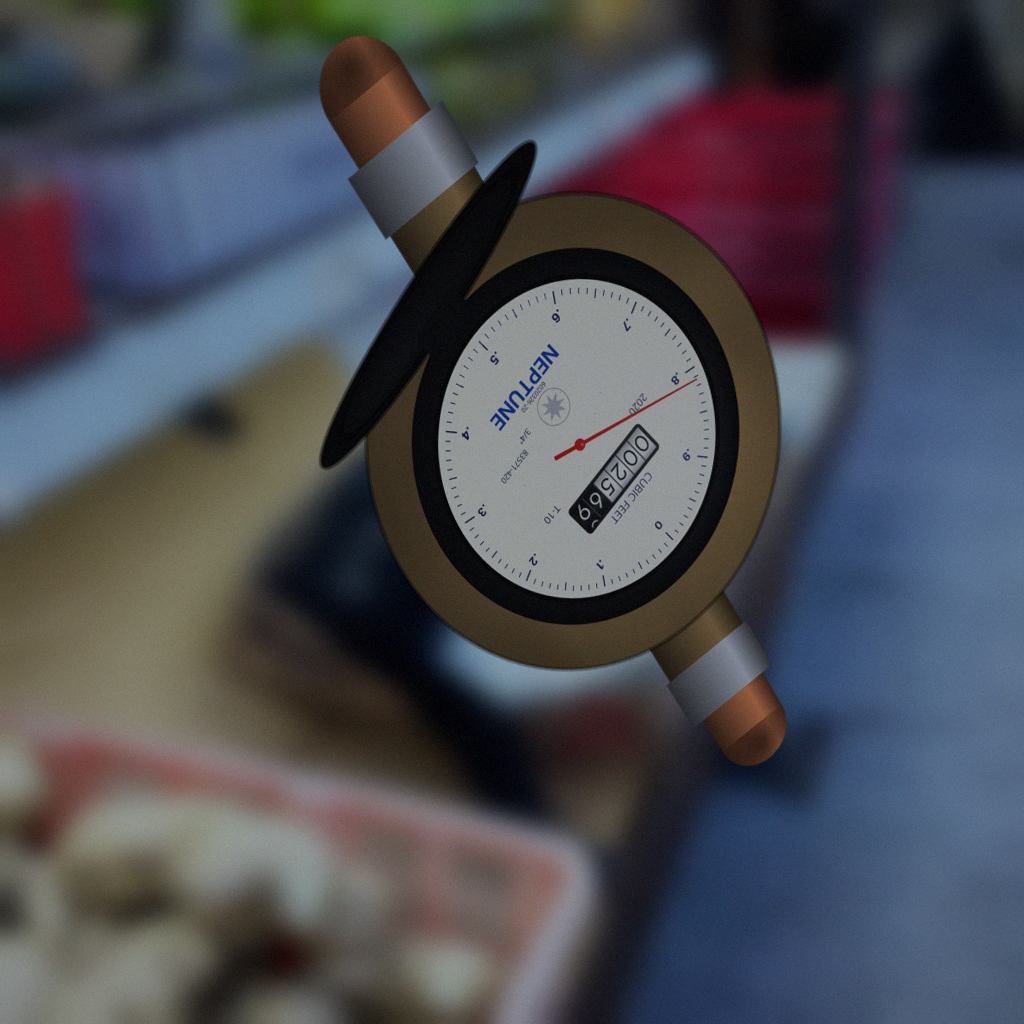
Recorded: 2568.81 ft³
